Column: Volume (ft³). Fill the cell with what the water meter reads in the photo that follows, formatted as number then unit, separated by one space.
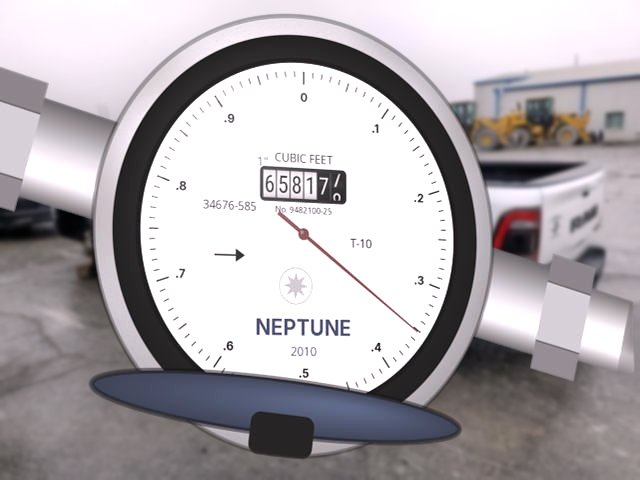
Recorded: 658177.35 ft³
